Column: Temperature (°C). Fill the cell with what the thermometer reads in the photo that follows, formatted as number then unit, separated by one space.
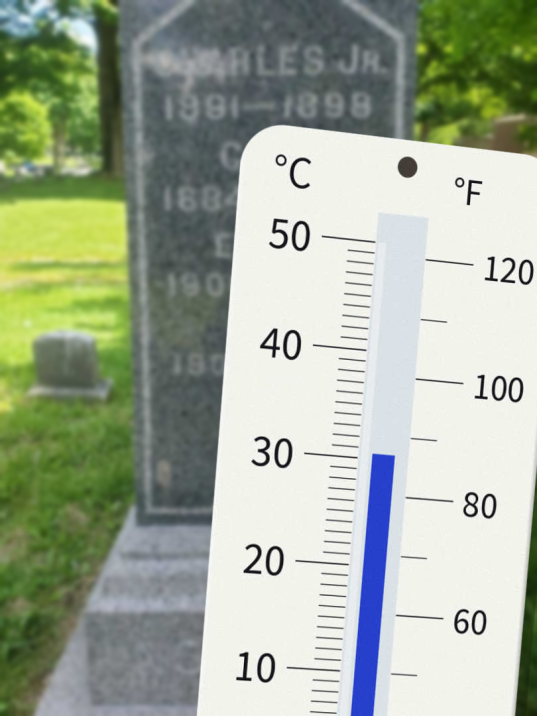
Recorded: 30.5 °C
